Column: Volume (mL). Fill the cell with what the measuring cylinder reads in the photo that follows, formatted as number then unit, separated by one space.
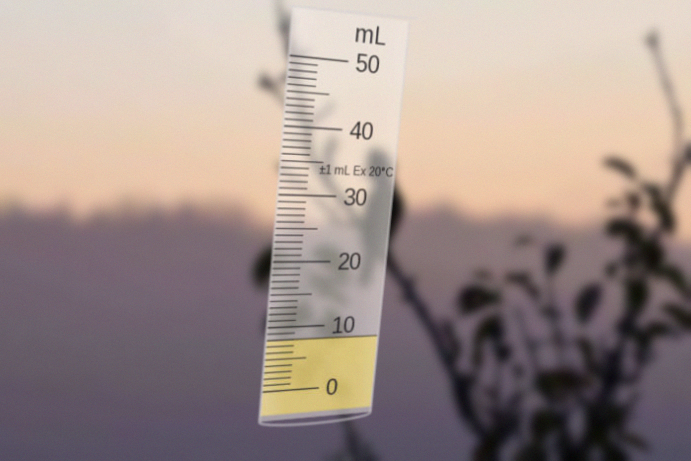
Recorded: 8 mL
